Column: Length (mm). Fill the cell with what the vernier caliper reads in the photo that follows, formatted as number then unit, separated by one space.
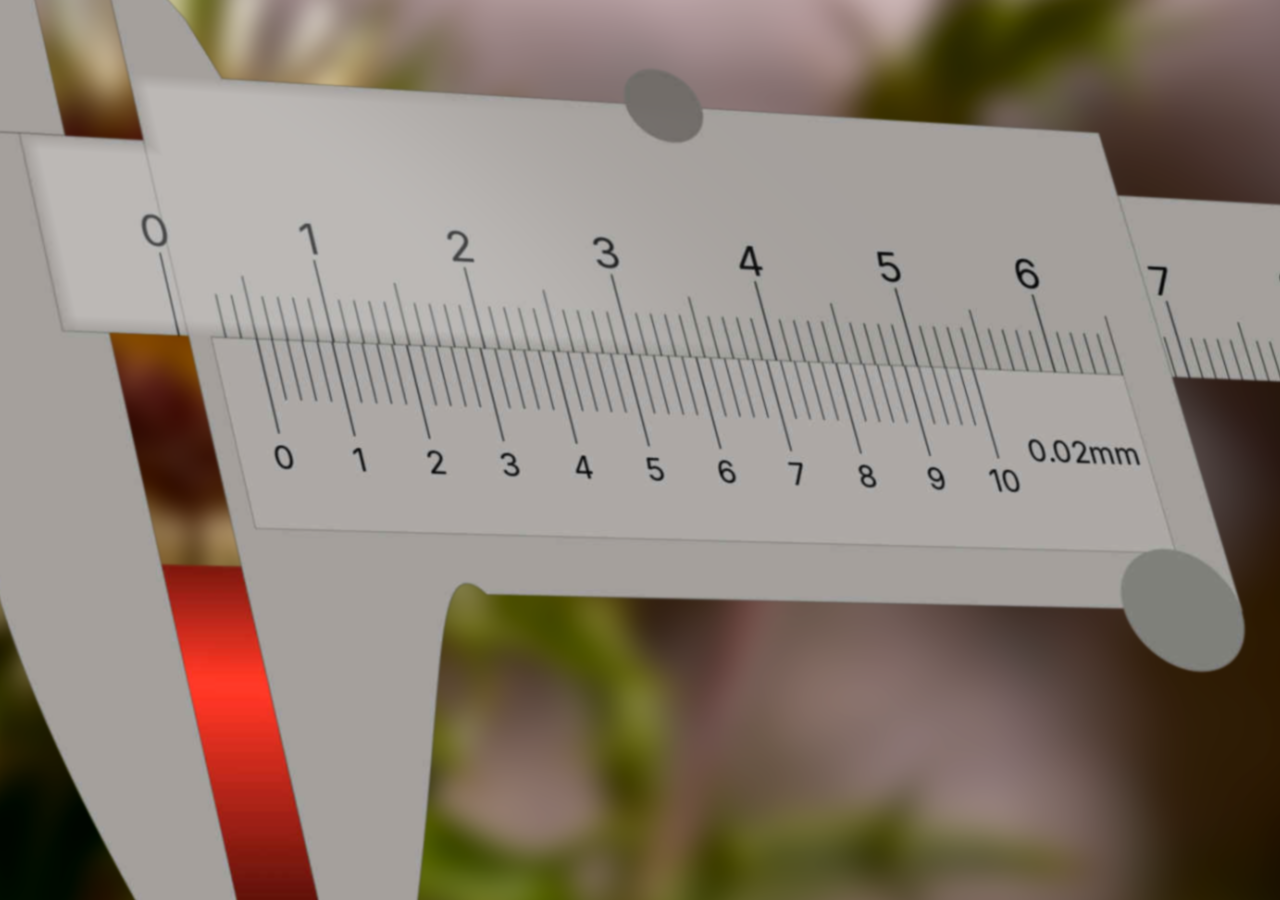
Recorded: 5.0 mm
